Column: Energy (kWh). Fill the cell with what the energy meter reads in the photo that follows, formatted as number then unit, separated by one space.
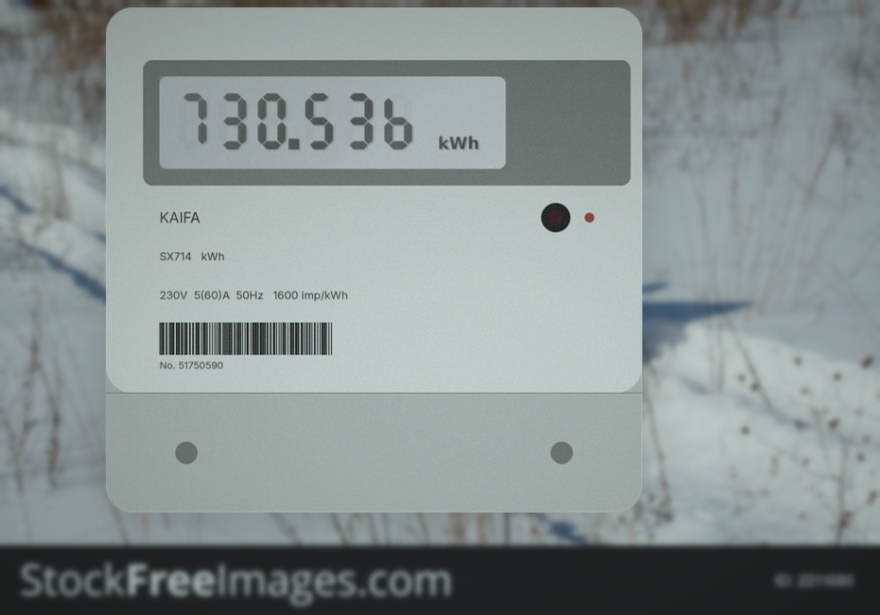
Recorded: 730.536 kWh
